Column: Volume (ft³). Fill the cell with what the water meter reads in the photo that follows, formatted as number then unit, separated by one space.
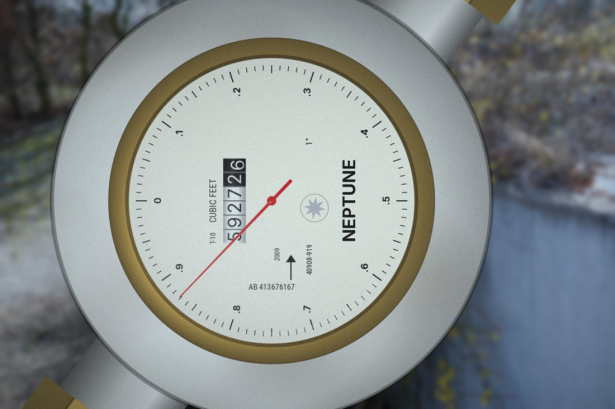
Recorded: 592725.87 ft³
